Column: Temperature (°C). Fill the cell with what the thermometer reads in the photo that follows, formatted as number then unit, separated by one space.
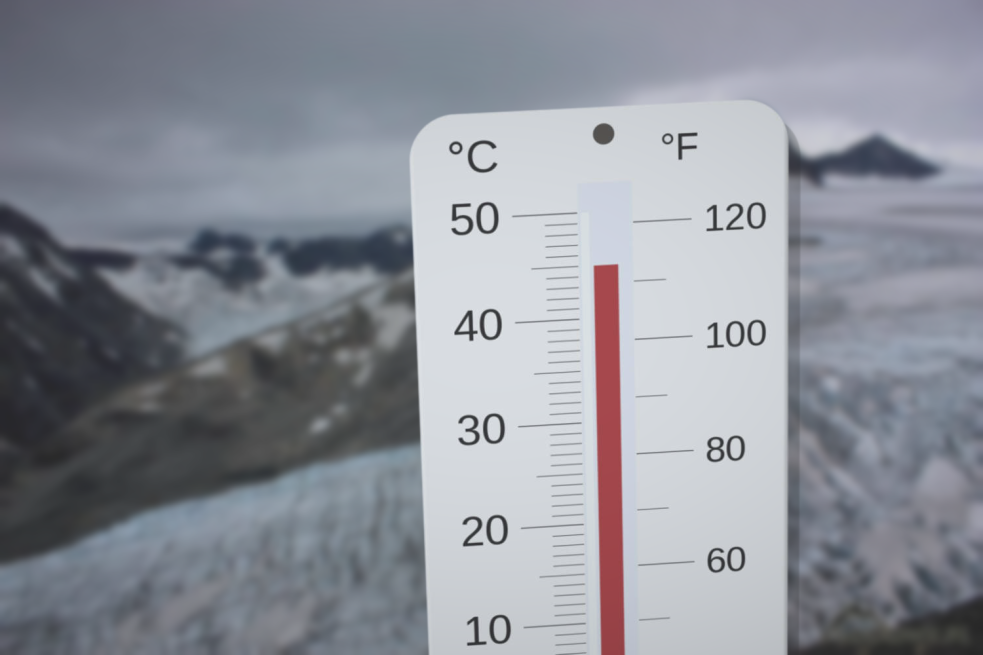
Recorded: 45 °C
